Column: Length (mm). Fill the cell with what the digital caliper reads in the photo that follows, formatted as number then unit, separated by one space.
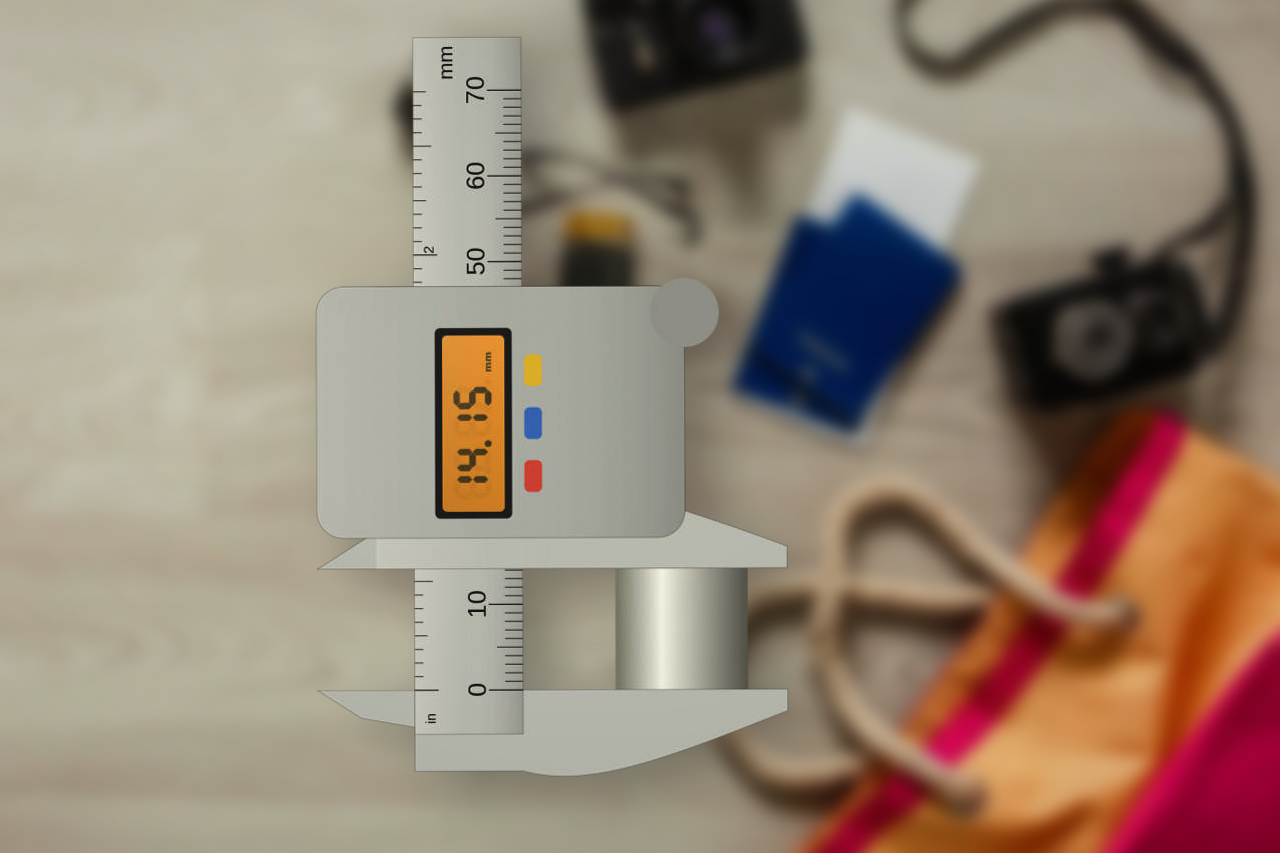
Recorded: 14.15 mm
